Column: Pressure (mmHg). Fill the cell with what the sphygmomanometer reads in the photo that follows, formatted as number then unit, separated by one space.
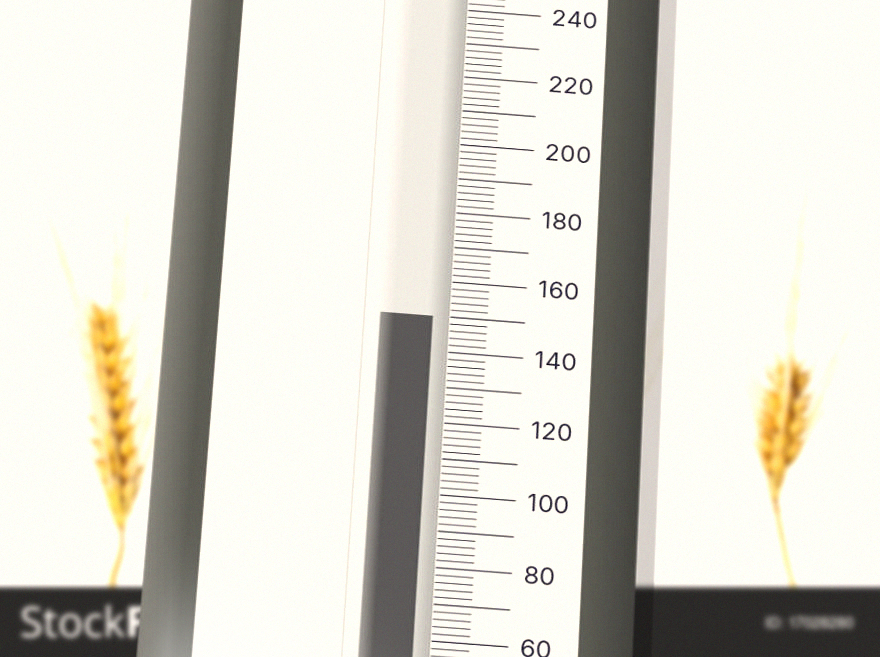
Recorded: 150 mmHg
